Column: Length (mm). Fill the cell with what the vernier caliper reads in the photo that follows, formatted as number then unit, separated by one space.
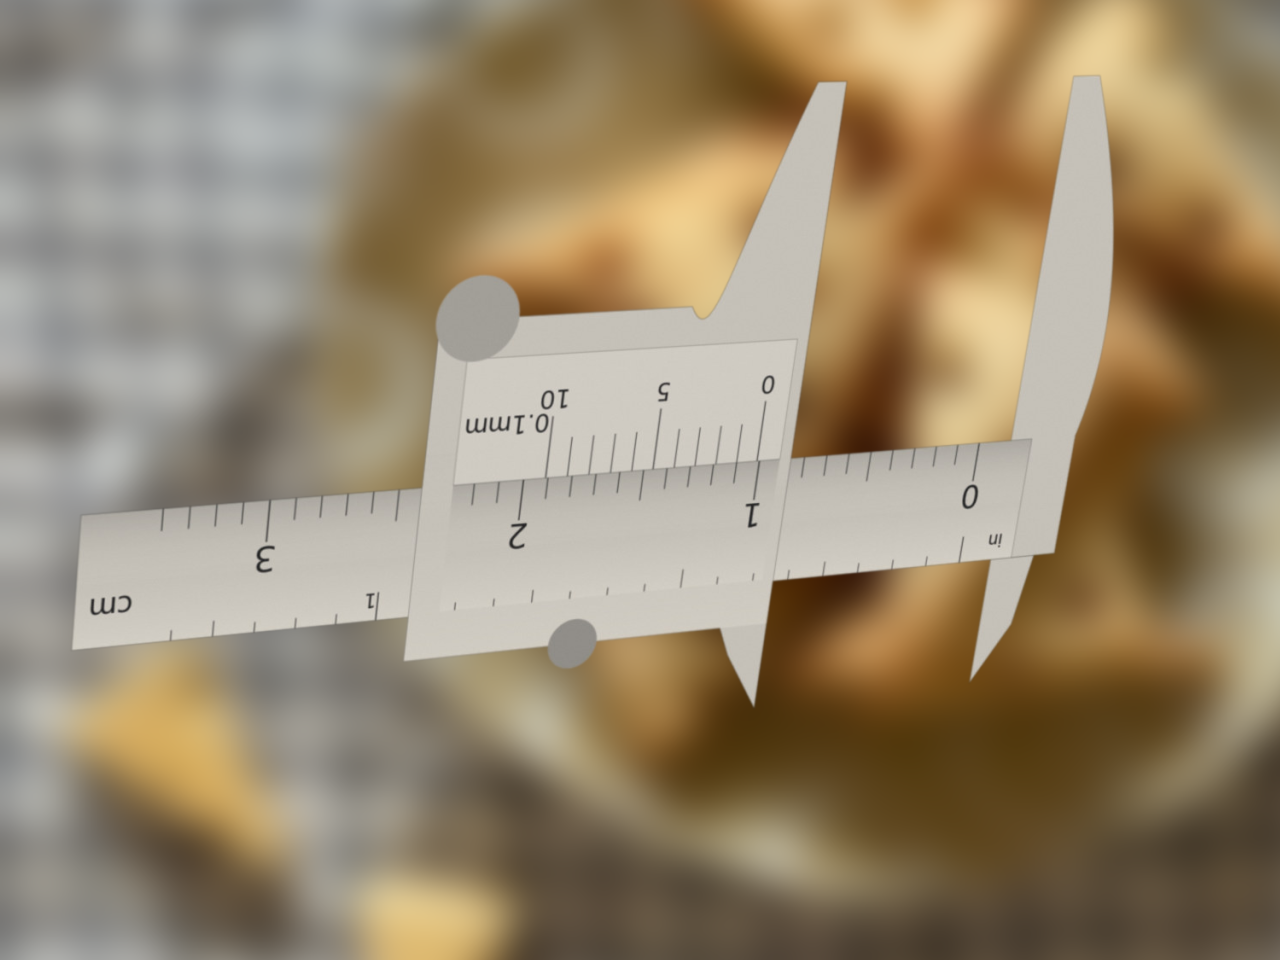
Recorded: 10.1 mm
